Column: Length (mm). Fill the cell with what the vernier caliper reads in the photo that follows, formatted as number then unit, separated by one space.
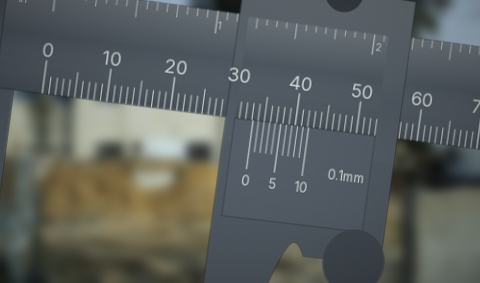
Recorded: 33.2 mm
